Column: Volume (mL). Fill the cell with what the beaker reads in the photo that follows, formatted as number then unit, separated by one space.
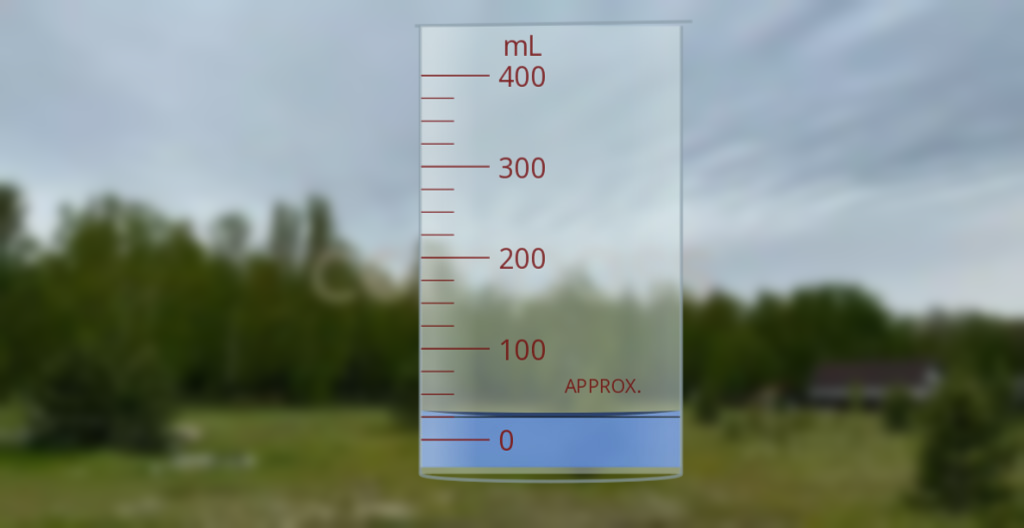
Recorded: 25 mL
